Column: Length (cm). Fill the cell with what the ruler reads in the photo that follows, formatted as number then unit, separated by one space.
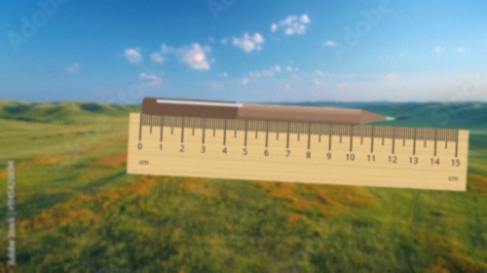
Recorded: 12 cm
